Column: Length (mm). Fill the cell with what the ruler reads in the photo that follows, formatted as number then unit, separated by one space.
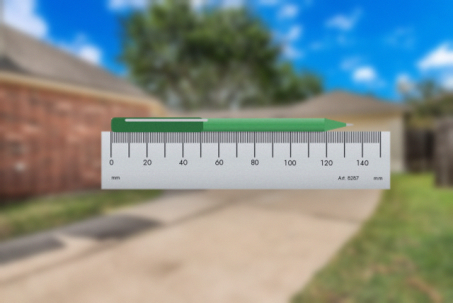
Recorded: 135 mm
